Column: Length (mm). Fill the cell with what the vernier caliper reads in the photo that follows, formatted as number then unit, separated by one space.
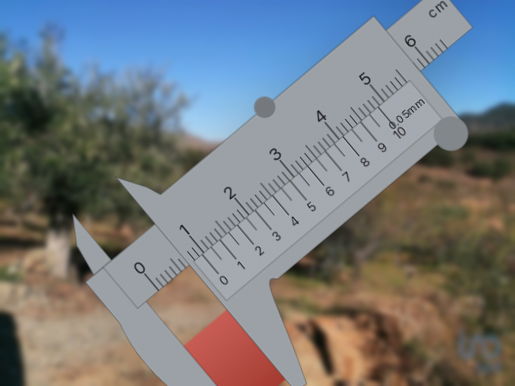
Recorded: 9.6 mm
